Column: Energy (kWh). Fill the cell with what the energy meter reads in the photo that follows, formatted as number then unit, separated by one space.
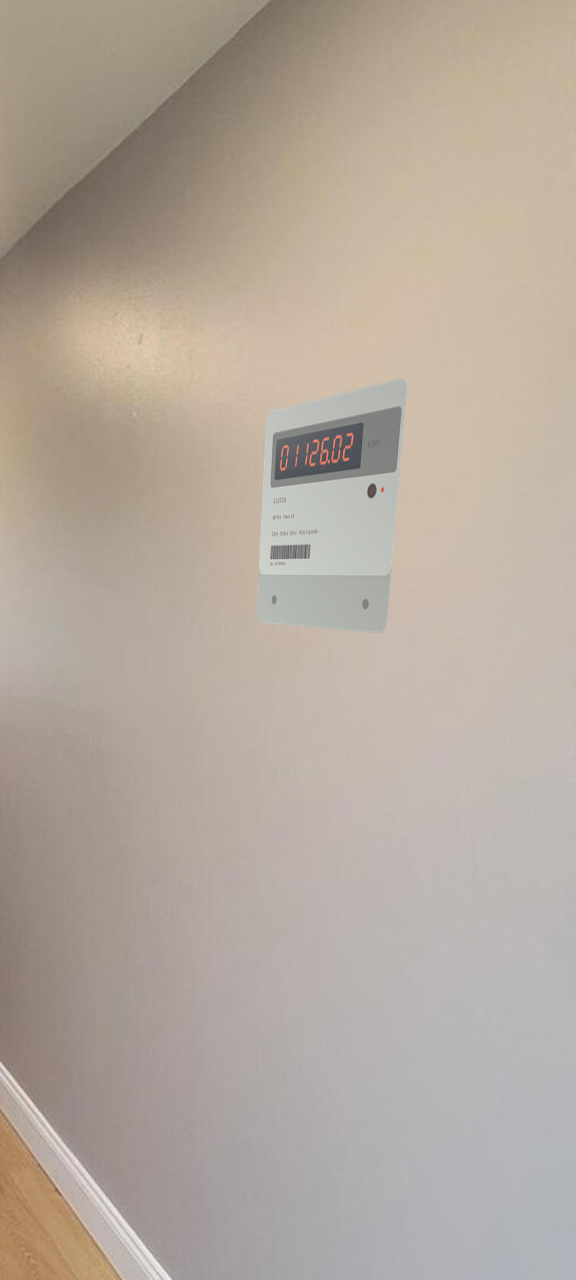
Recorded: 1126.02 kWh
